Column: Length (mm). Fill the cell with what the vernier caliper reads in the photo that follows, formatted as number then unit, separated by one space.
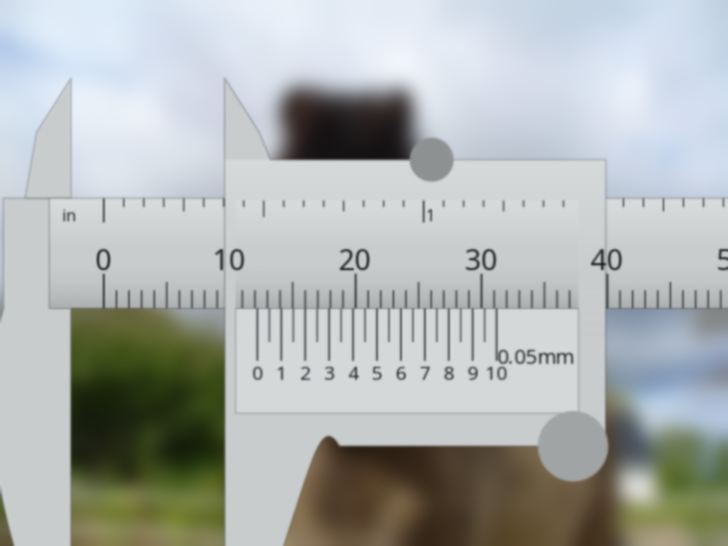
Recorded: 12.2 mm
